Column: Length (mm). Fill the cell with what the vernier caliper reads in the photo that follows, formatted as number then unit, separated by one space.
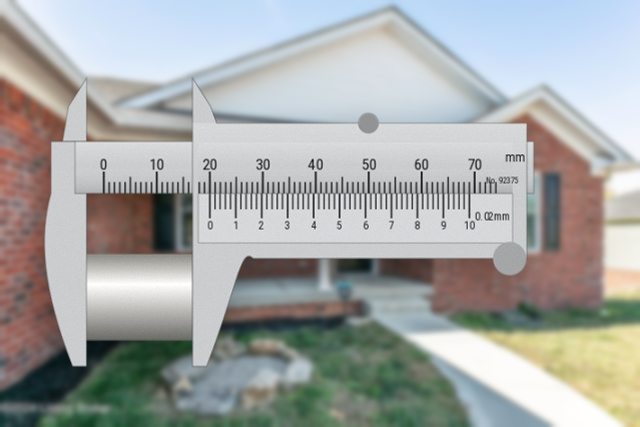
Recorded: 20.0 mm
